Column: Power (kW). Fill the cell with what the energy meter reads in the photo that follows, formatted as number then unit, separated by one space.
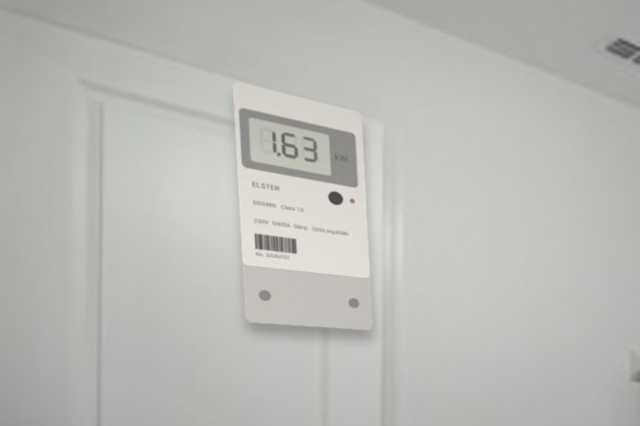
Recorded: 1.63 kW
